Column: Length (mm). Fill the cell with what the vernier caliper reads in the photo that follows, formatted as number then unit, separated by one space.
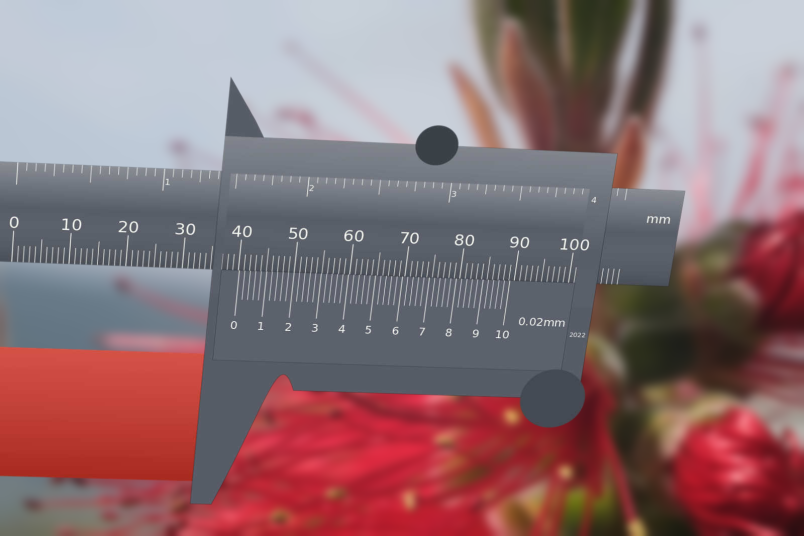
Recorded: 40.2 mm
